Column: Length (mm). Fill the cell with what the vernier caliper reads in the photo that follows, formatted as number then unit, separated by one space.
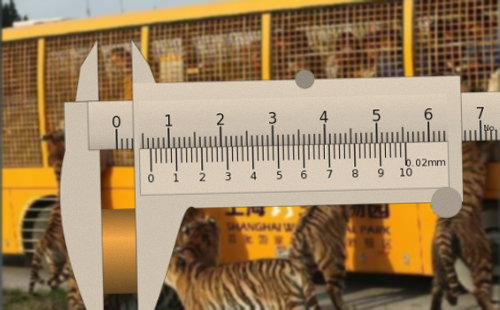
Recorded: 6.5 mm
